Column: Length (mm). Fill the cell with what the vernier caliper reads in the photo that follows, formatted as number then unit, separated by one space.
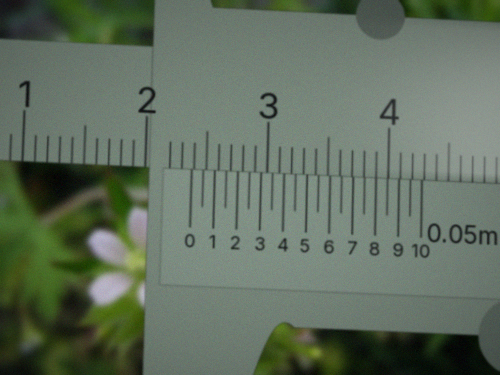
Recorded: 23.8 mm
